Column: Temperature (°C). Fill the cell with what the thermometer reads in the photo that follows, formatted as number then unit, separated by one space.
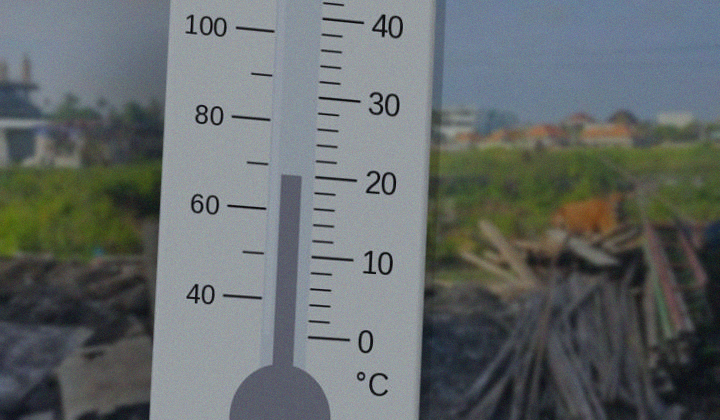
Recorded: 20 °C
